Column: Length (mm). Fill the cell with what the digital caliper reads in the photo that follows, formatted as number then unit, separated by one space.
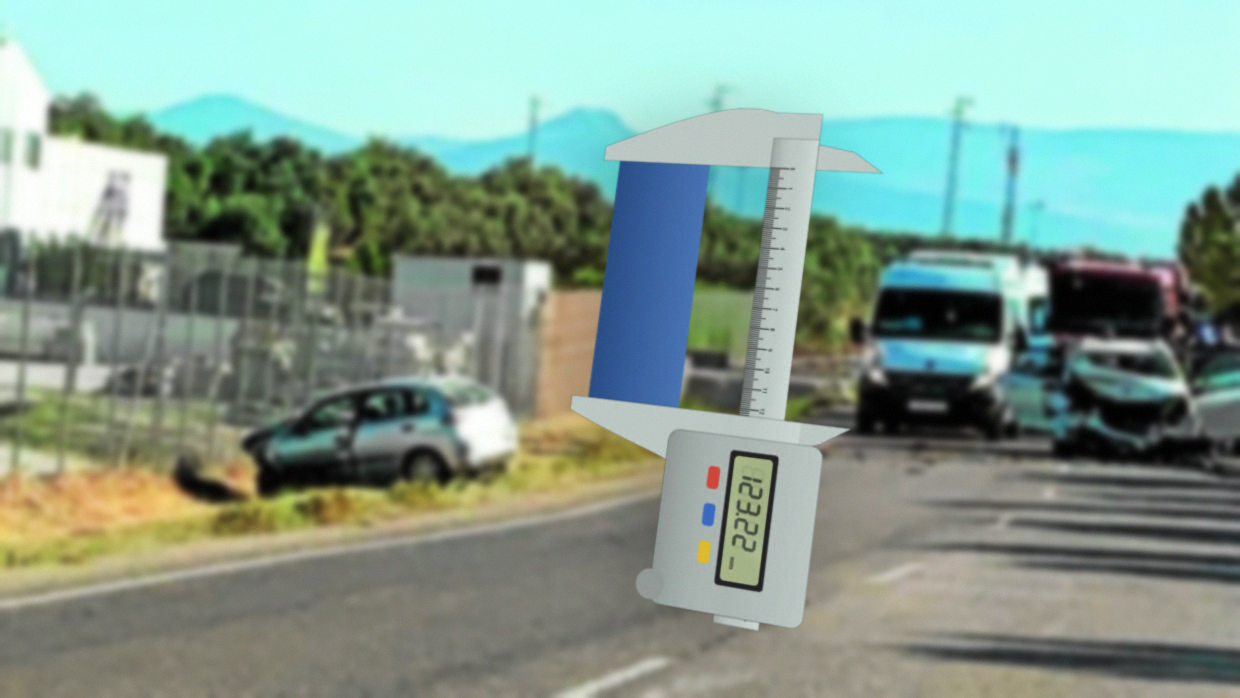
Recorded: 123.22 mm
